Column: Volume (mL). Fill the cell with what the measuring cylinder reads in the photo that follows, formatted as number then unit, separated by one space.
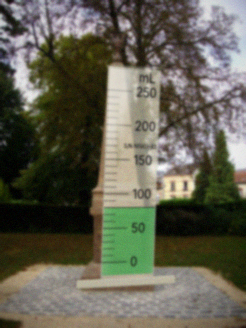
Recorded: 80 mL
